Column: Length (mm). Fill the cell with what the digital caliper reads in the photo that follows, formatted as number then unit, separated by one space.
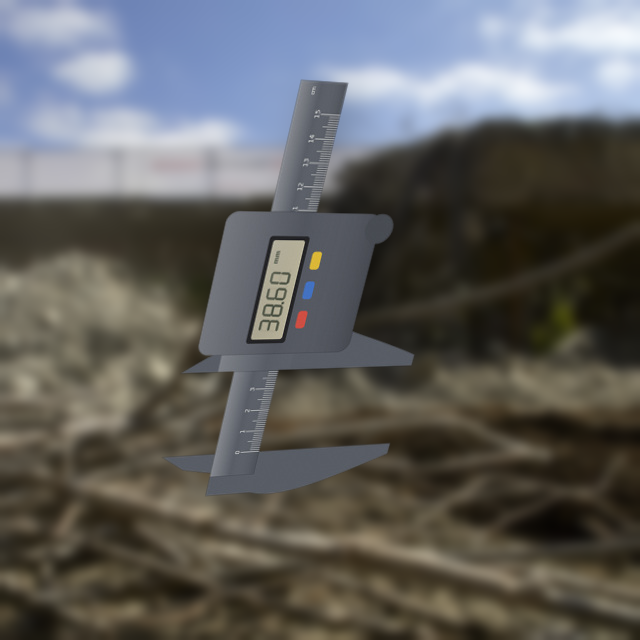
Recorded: 38.60 mm
